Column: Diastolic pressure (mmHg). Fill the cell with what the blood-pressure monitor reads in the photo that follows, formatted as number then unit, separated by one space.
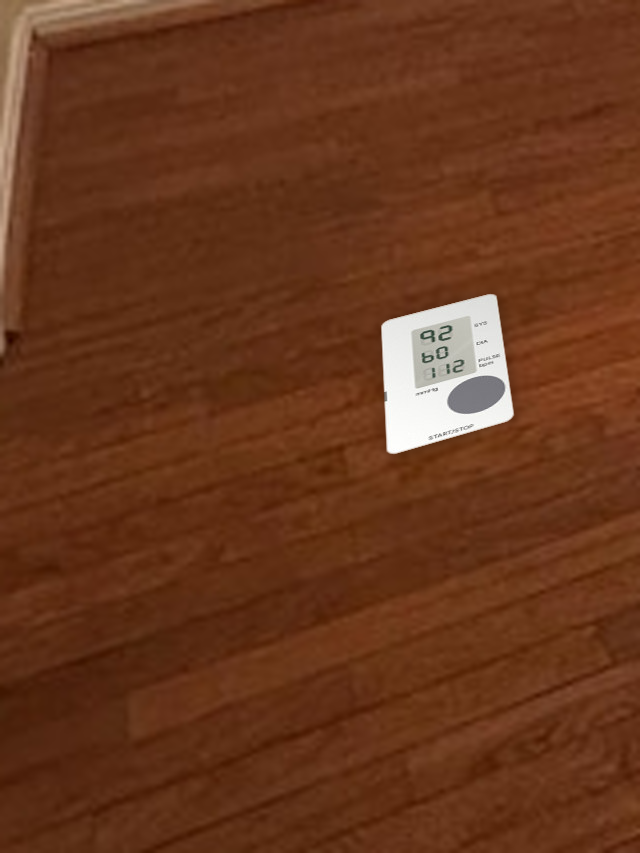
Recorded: 60 mmHg
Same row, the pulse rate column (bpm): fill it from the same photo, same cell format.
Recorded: 112 bpm
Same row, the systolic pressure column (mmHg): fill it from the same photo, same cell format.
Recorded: 92 mmHg
